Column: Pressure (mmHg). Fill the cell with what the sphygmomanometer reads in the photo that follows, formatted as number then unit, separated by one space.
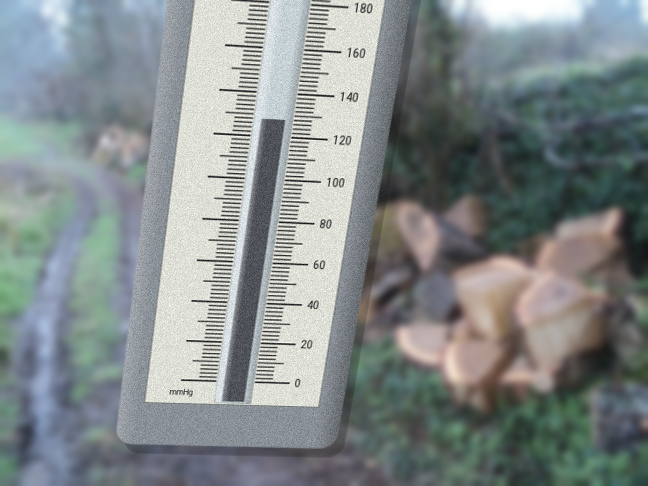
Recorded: 128 mmHg
